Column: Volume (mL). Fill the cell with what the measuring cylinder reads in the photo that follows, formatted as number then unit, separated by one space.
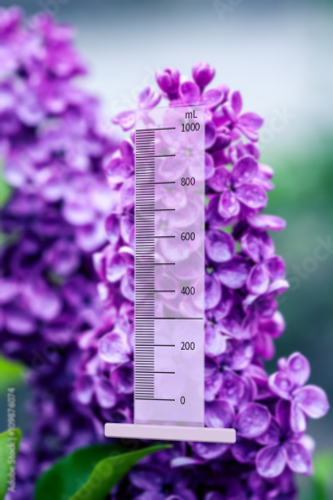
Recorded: 300 mL
